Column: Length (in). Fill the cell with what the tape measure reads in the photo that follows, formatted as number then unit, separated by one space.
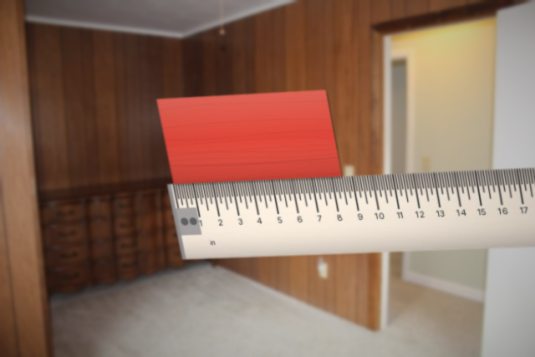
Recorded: 8.5 in
